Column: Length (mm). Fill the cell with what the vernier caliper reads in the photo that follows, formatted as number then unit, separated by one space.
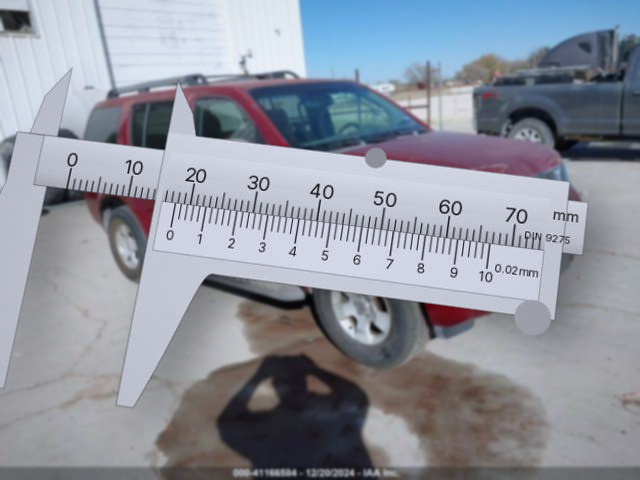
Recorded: 17.6 mm
